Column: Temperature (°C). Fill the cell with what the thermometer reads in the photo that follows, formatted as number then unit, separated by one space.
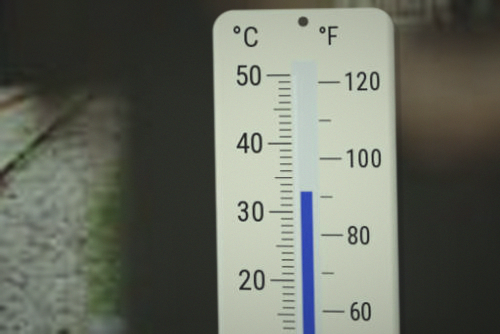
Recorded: 33 °C
